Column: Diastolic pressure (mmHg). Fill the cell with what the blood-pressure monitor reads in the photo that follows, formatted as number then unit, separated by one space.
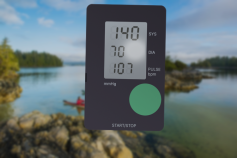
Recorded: 70 mmHg
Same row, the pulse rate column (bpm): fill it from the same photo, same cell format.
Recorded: 107 bpm
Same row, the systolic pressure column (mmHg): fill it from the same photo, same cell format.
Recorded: 140 mmHg
